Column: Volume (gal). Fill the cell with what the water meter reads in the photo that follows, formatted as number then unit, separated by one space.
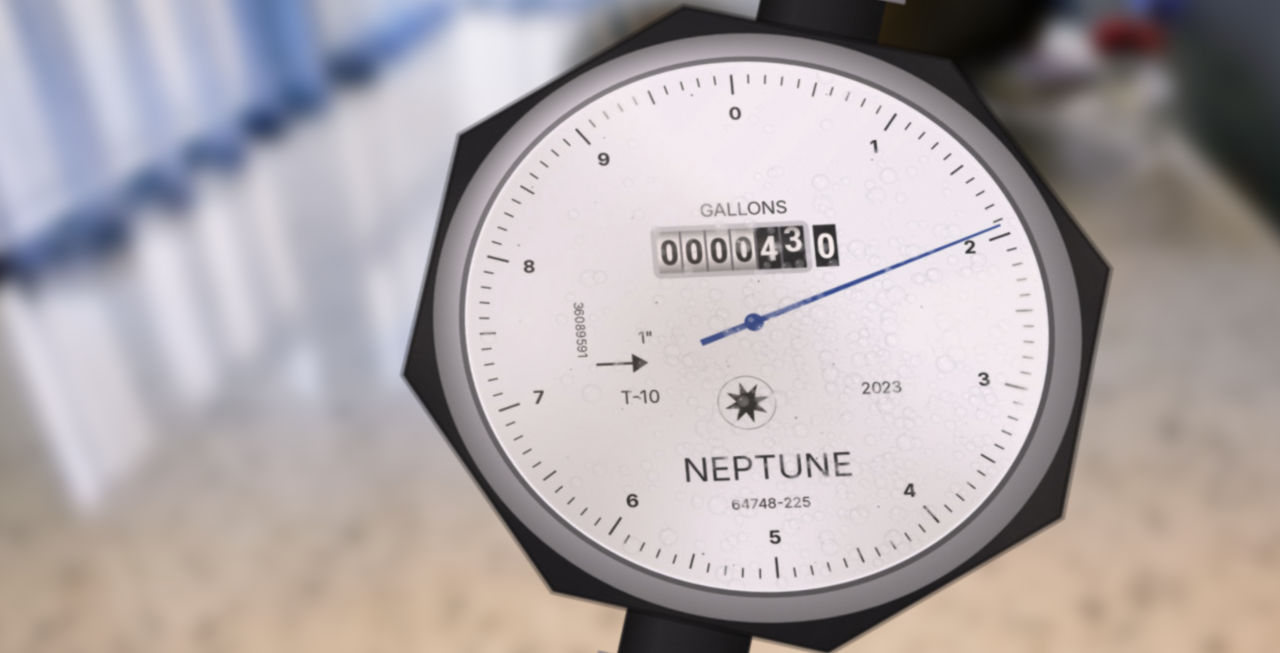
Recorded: 431.9 gal
